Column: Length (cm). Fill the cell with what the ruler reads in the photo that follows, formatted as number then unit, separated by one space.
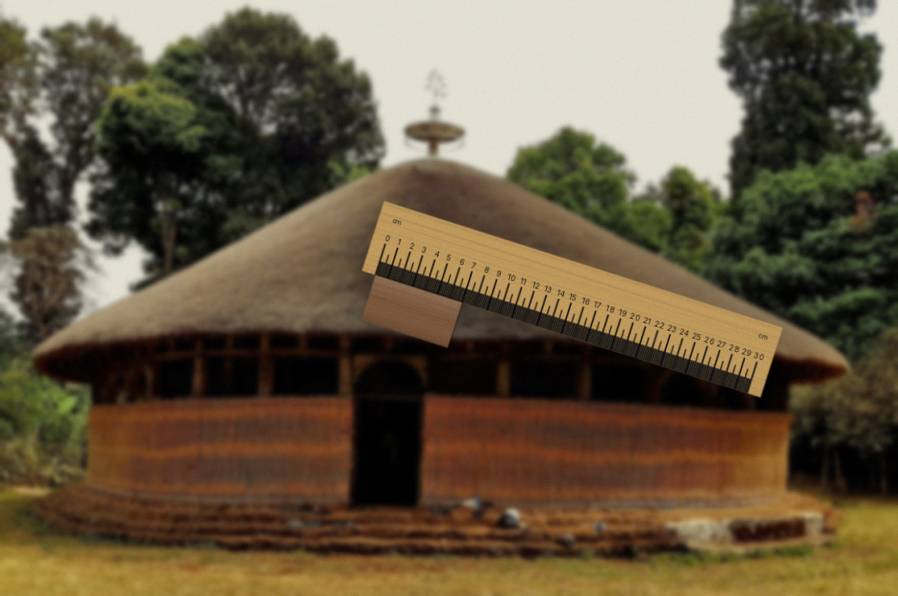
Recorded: 7 cm
